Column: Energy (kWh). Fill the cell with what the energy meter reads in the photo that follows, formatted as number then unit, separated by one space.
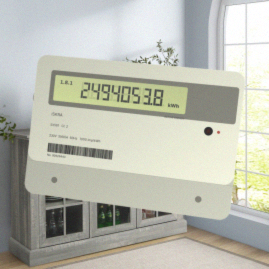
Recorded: 2494053.8 kWh
